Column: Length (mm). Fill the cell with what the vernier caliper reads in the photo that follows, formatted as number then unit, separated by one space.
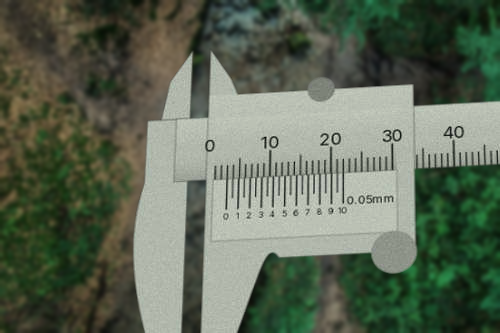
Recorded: 3.0 mm
